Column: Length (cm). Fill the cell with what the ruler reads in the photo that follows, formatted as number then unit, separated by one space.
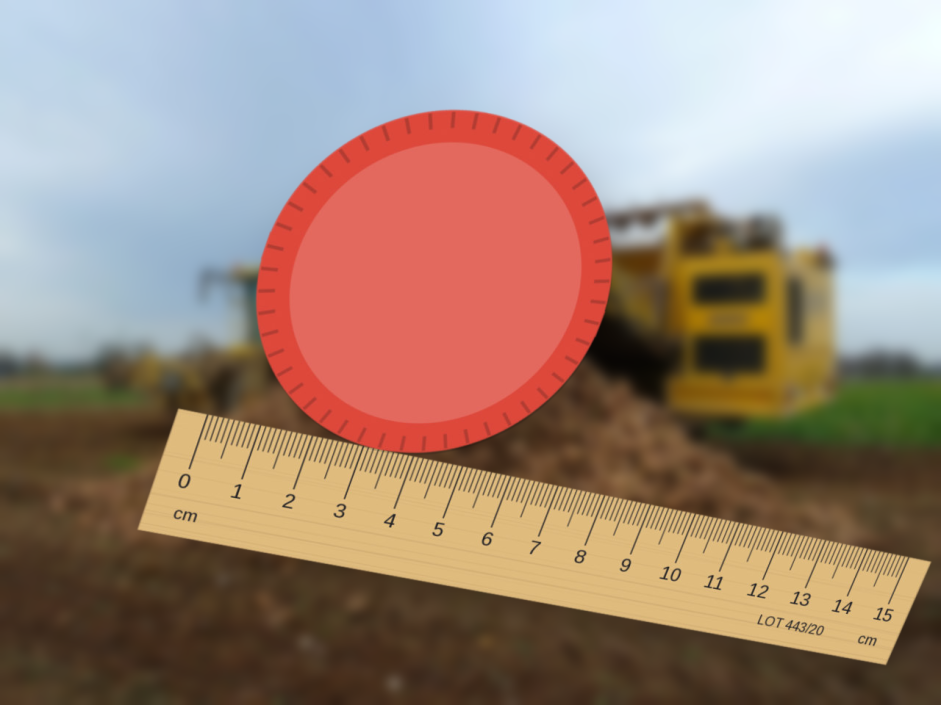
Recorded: 6.6 cm
